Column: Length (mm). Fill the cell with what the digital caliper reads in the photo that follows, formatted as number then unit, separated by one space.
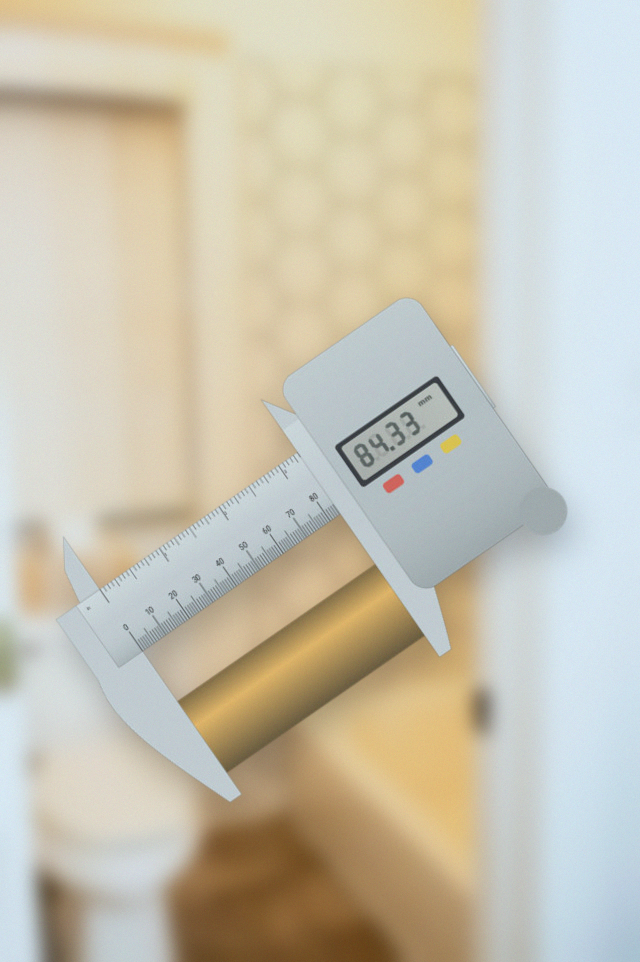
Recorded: 84.33 mm
